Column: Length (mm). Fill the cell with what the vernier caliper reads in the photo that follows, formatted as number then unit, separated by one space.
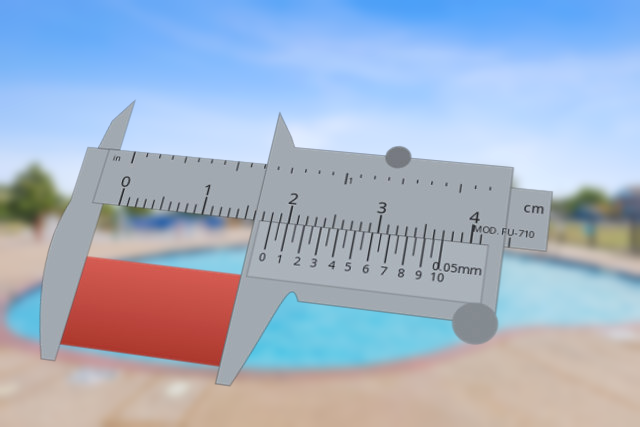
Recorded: 18.0 mm
